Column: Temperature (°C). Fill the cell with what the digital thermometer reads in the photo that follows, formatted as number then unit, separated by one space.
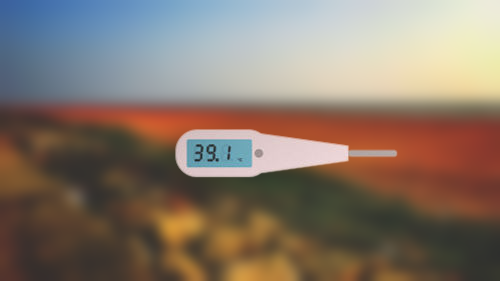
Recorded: 39.1 °C
